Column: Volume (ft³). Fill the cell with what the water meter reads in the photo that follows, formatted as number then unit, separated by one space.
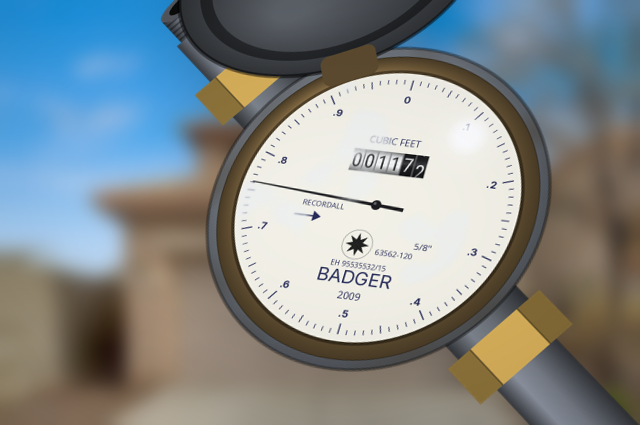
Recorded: 1171.76 ft³
